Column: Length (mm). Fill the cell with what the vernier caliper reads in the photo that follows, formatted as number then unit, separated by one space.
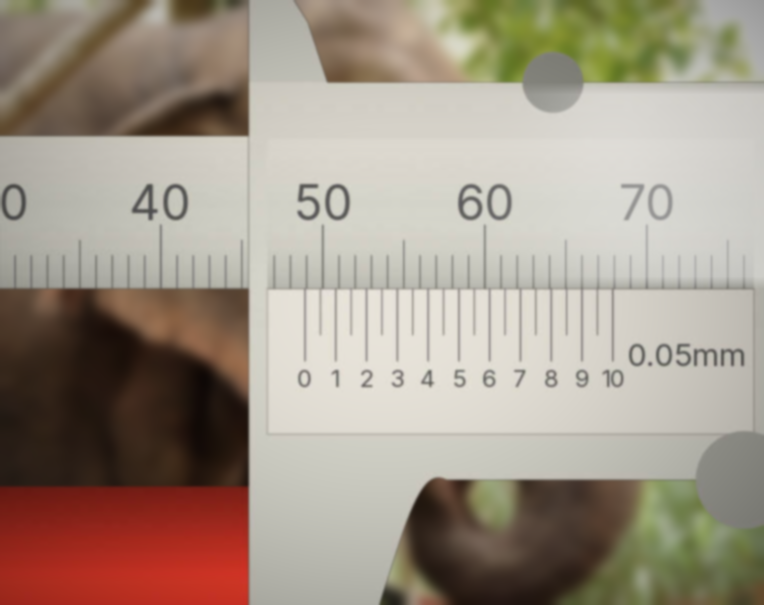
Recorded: 48.9 mm
